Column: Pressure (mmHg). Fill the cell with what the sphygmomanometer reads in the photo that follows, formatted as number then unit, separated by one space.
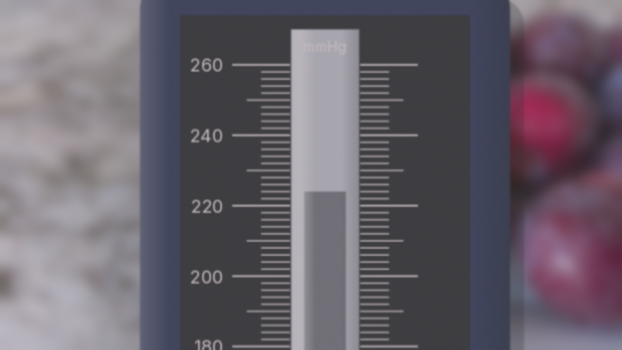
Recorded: 224 mmHg
